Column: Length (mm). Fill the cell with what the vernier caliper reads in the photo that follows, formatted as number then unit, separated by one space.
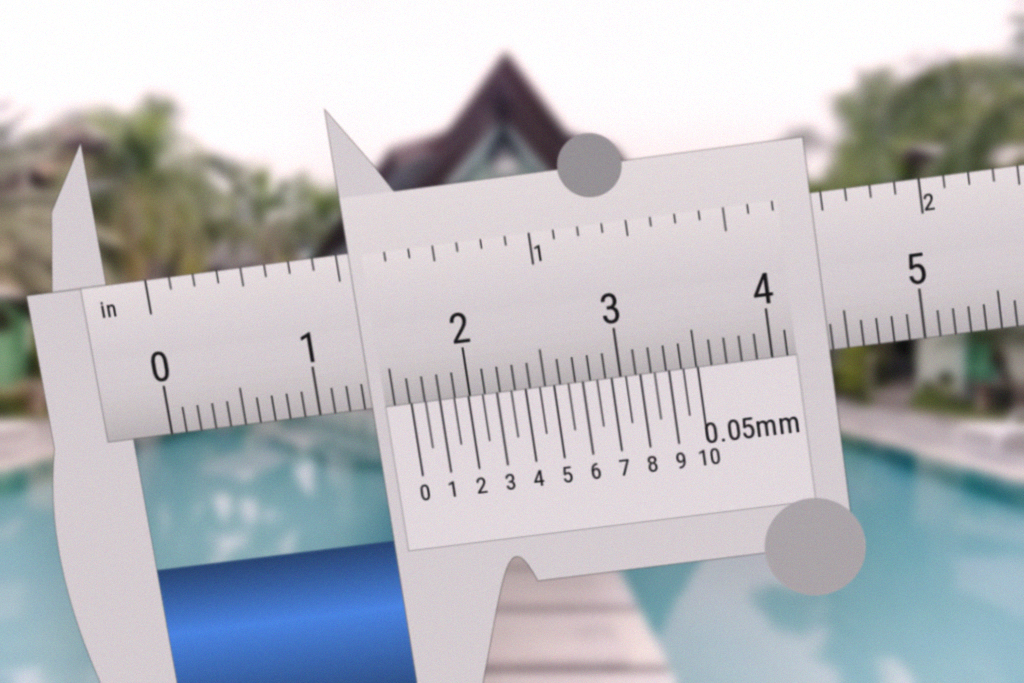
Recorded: 16.1 mm
